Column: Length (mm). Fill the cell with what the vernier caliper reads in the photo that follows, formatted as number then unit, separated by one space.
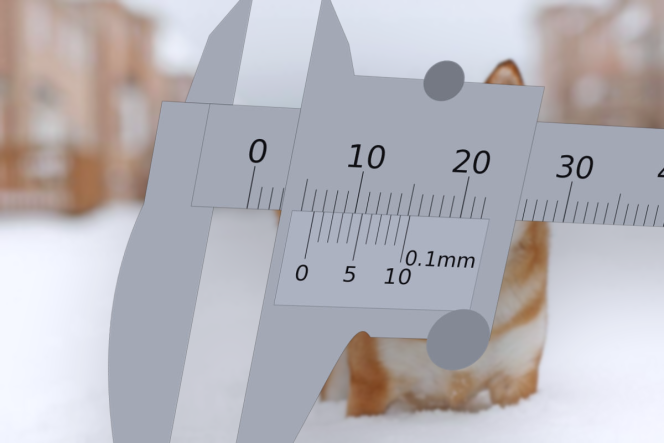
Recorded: 6.2 mm
